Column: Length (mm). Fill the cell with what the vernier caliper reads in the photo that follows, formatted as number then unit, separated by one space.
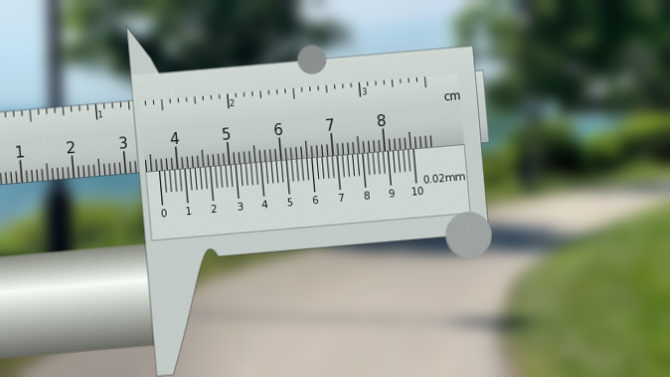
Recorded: 36.5 mm
